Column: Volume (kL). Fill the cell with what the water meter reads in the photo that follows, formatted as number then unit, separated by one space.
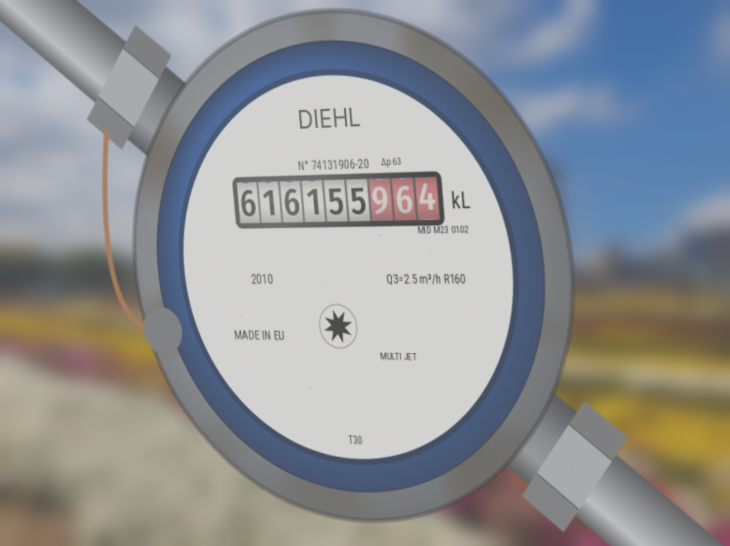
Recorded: 616155.964 kL
